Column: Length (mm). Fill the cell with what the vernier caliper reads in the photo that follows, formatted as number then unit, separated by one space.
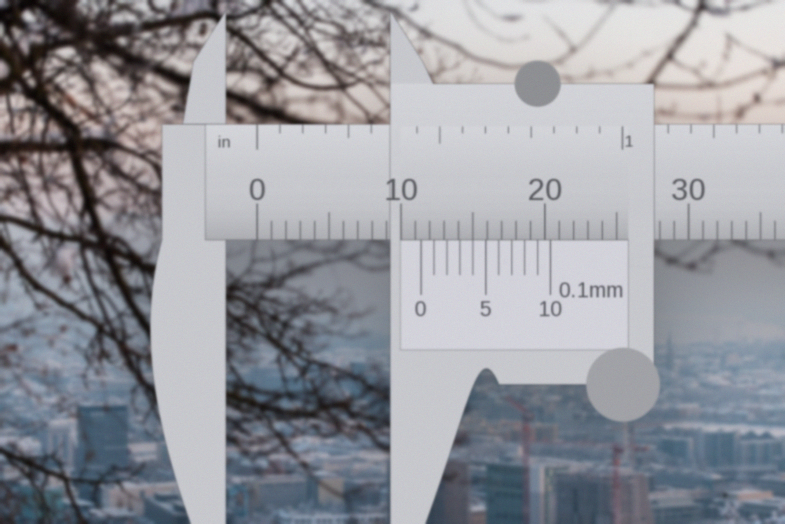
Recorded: 11.4 mm
